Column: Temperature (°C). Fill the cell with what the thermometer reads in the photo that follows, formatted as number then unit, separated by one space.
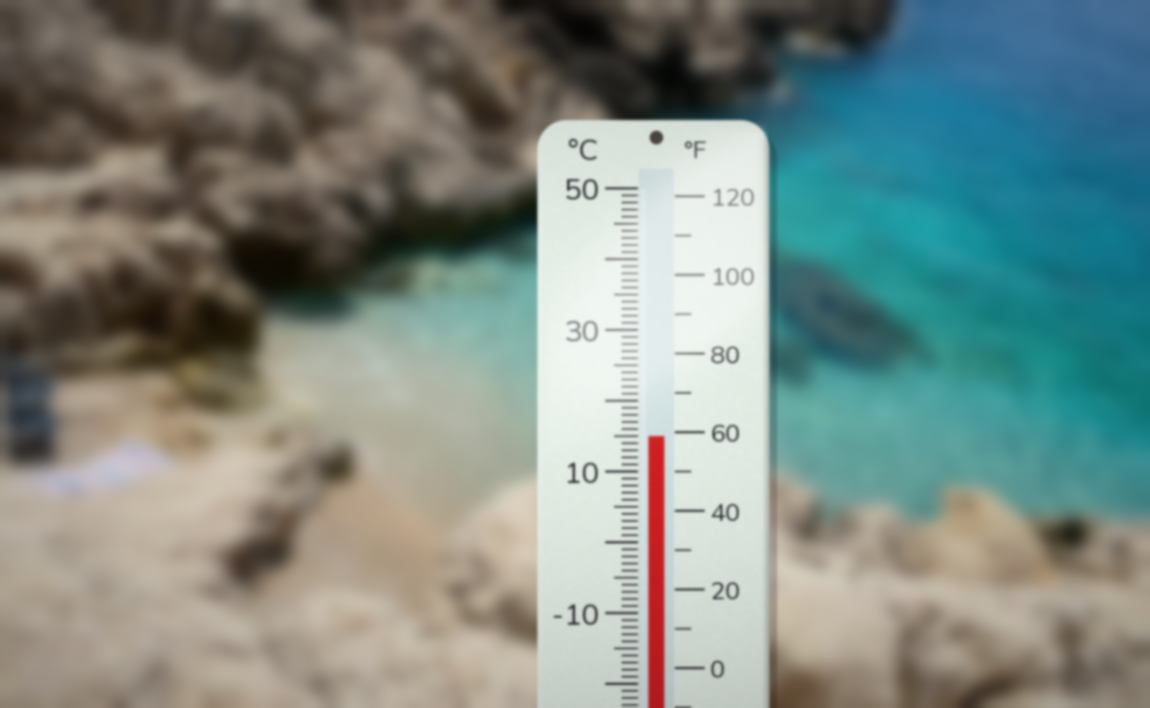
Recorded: 15 °C
